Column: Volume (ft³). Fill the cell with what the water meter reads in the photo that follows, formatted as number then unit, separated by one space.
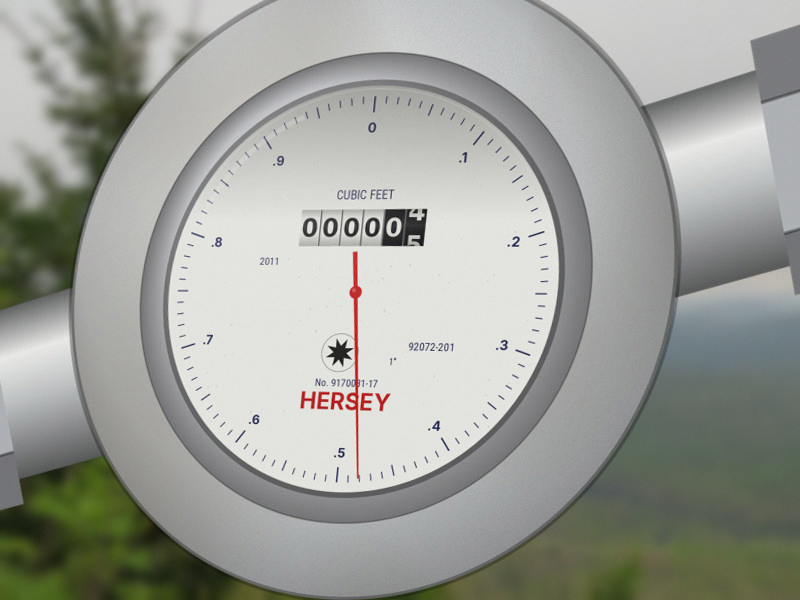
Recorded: 4.48 ft³
